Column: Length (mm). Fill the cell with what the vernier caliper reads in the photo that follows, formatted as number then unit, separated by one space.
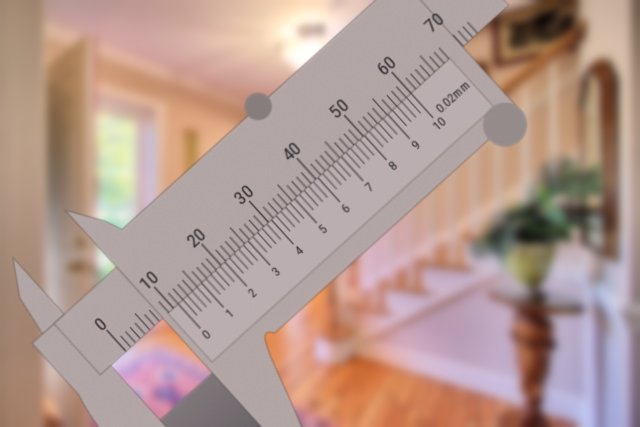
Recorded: 11.0 mm
